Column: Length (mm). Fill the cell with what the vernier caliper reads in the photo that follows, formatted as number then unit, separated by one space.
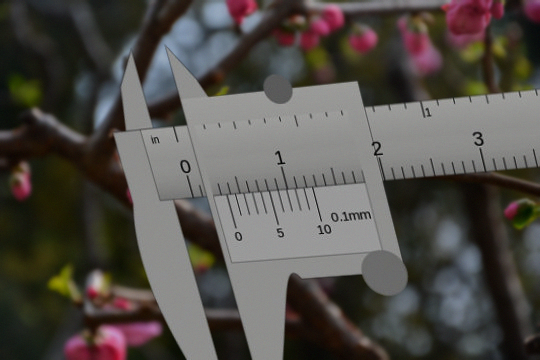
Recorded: 3.6 mm
